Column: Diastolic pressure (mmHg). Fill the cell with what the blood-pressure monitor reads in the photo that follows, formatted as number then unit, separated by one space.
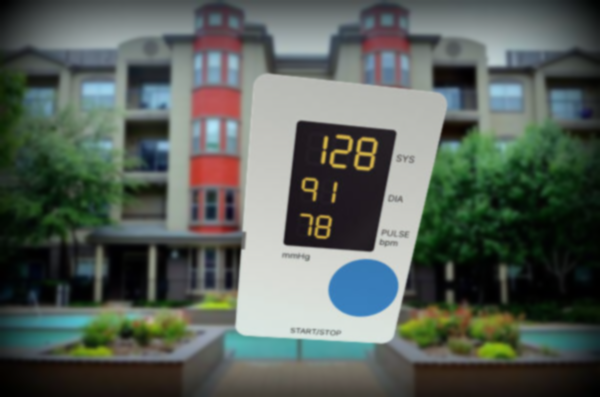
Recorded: 91 mmHg
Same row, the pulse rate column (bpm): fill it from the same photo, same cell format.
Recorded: 78 bpm
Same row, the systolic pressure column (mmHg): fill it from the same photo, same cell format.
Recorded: 128 mmHg
